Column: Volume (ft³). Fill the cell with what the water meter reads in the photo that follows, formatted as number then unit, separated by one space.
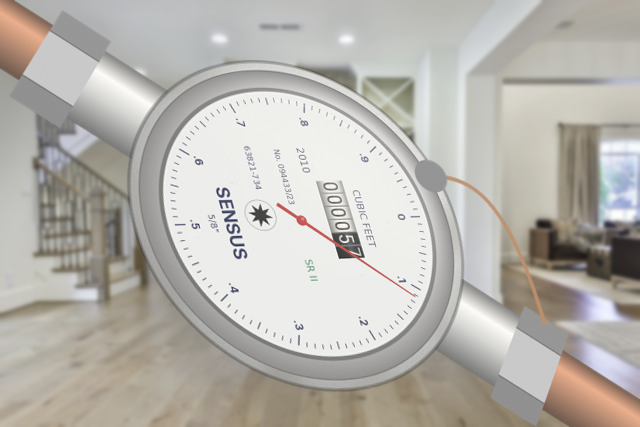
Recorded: 57.11 ft³
